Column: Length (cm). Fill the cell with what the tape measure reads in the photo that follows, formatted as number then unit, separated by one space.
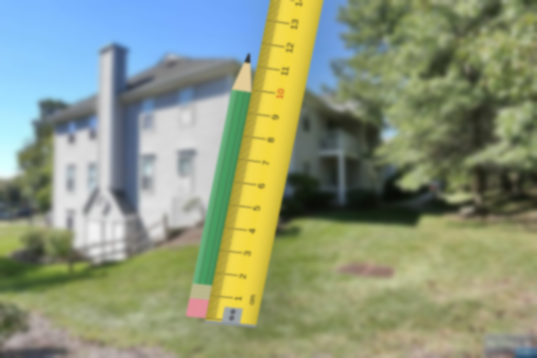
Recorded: 11.5 cm
